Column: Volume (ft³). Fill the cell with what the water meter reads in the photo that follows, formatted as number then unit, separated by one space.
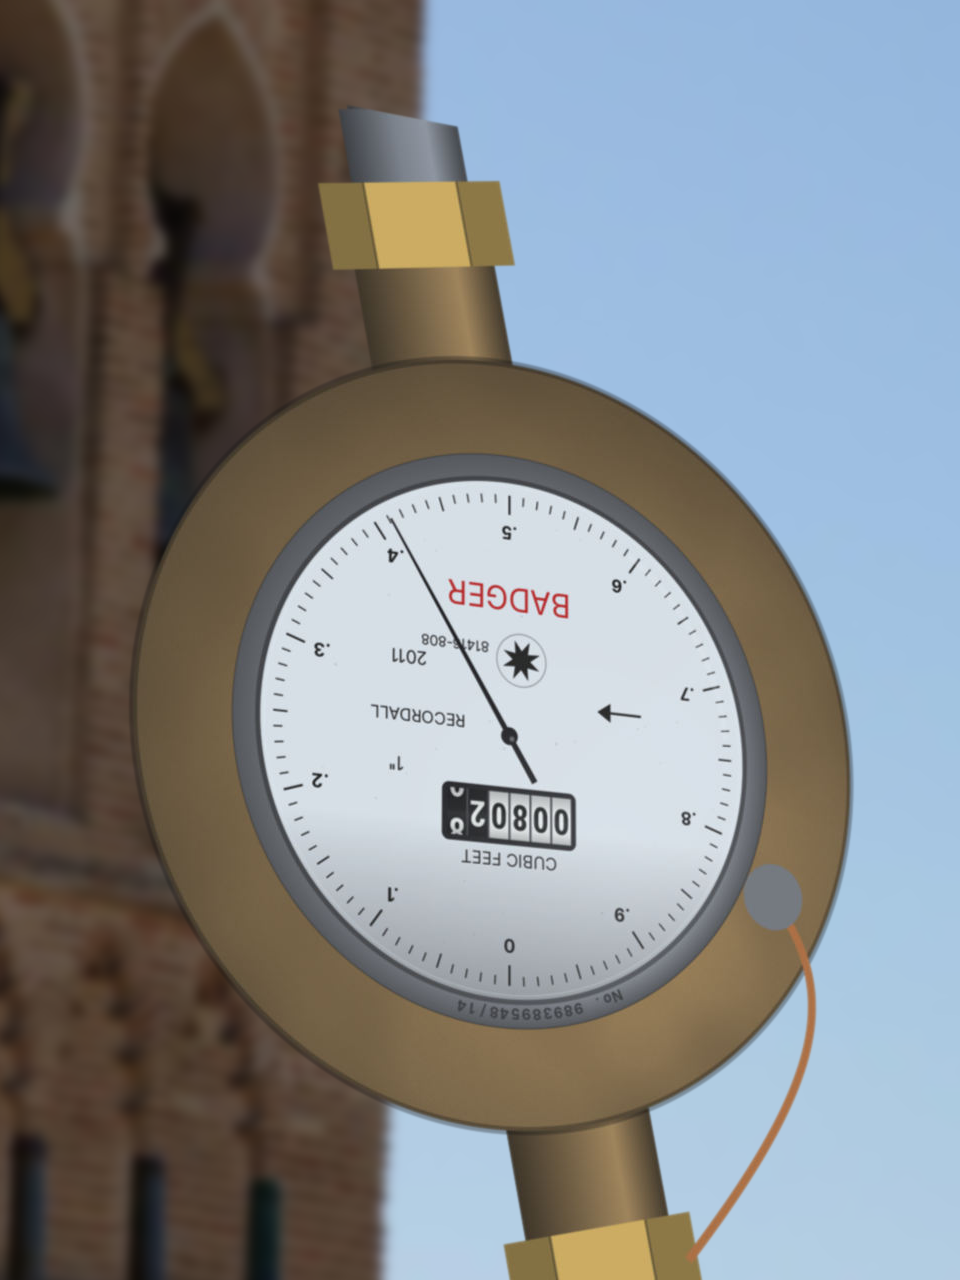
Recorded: 8028.41 ft³
